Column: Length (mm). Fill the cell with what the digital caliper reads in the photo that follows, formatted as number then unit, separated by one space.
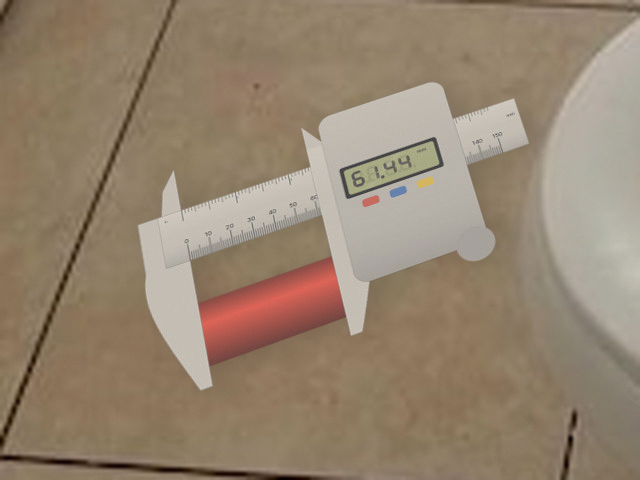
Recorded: 61.44 mm
